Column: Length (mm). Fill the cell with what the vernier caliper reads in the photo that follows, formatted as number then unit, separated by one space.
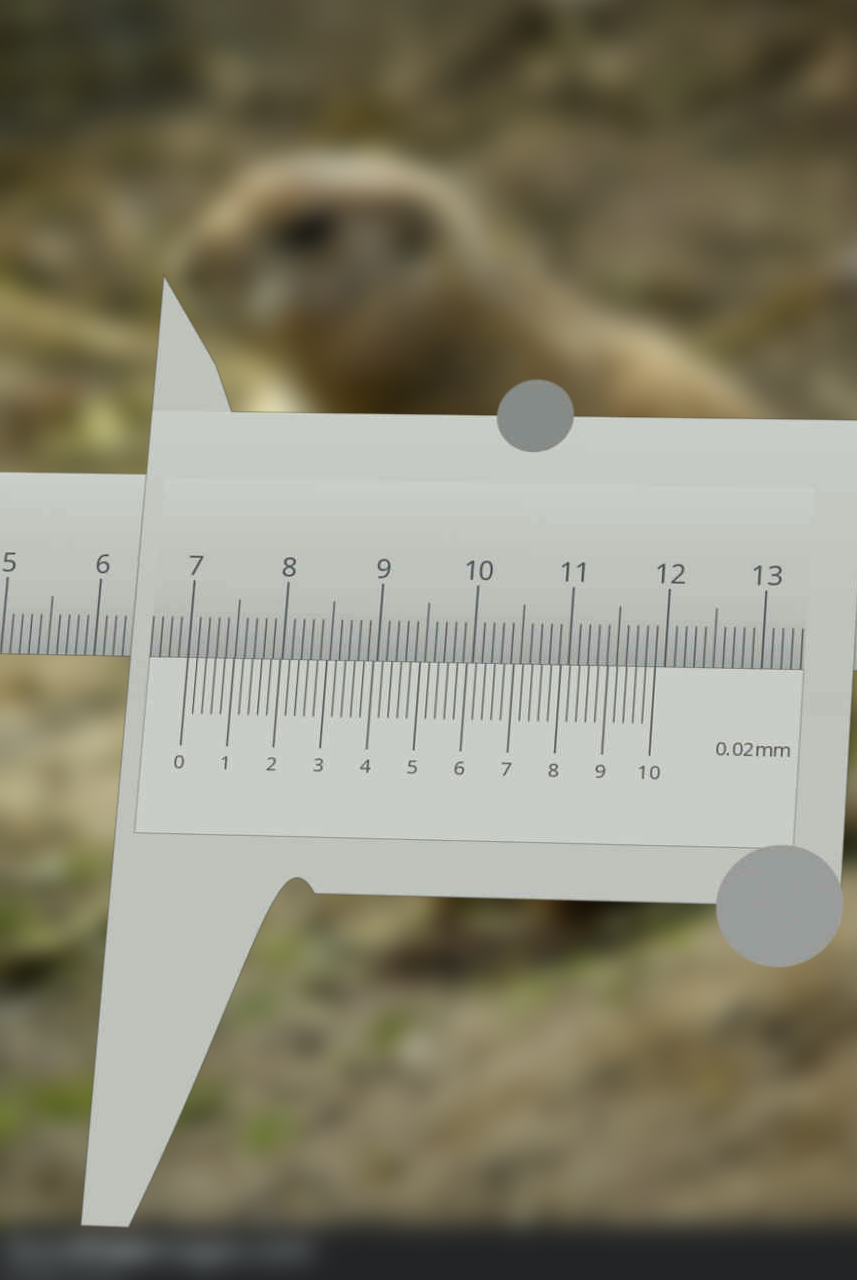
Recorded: 70.0 mm
